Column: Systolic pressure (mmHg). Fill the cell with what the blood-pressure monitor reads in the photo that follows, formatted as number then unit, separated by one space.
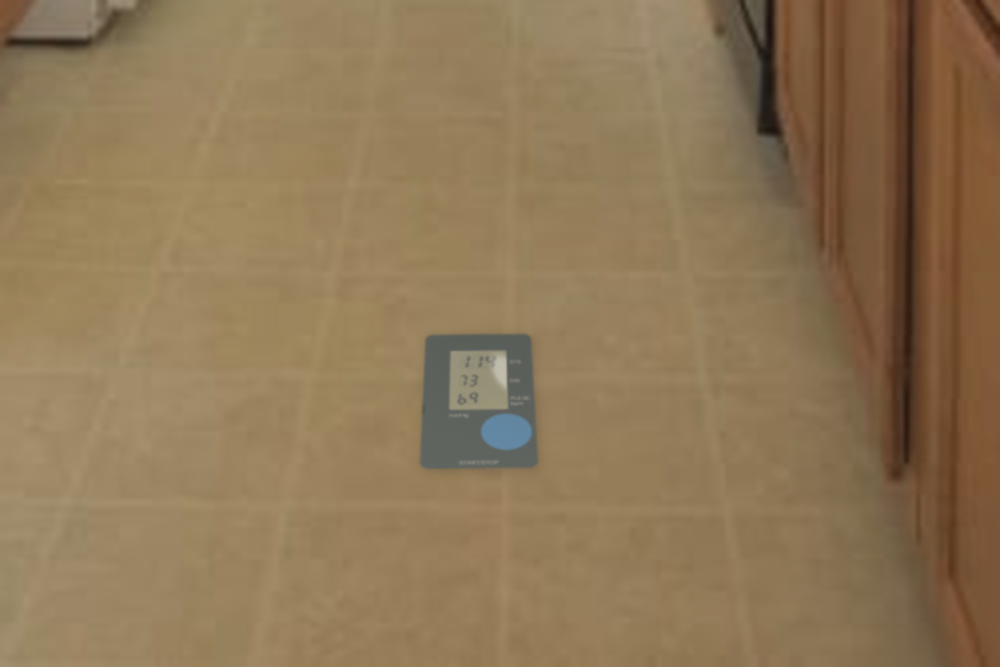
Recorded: 114 mmHg
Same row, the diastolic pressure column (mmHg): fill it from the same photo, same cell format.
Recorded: 73 mmHg
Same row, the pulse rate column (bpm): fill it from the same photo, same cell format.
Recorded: 69 bpm
